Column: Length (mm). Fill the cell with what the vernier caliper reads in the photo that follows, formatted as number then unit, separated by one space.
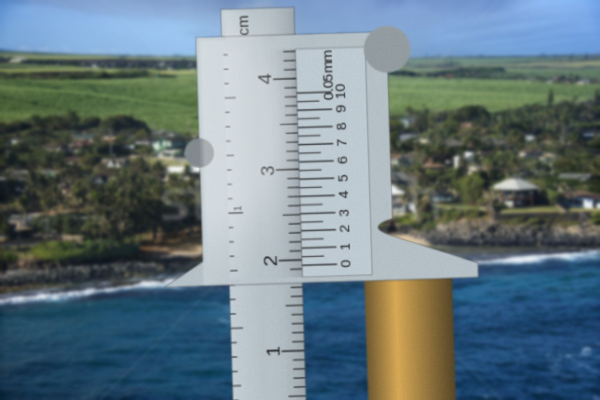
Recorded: 19.4 mm
